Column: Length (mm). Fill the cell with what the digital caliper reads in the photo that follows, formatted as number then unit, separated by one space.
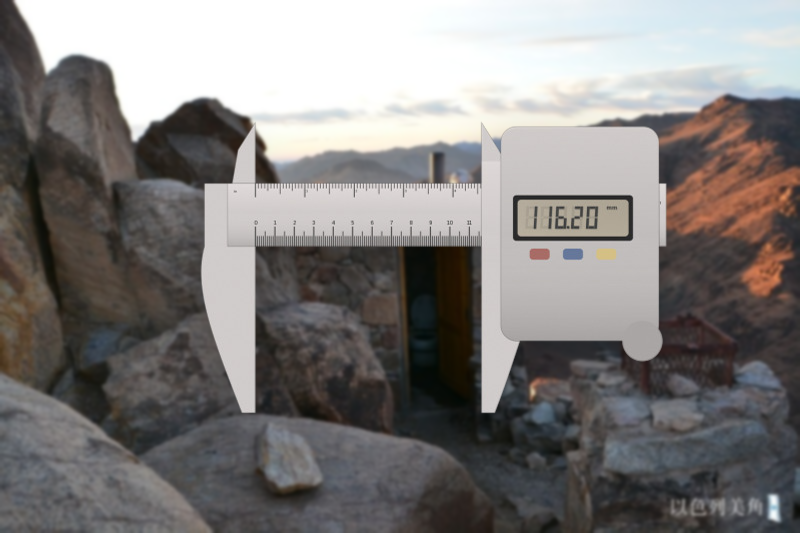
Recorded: 116.20 mm
